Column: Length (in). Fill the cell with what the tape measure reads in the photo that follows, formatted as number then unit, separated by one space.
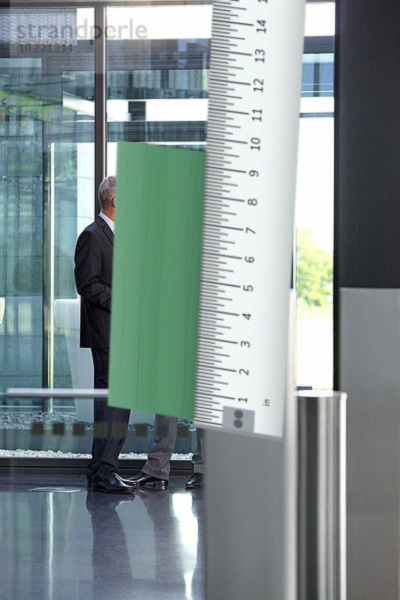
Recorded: 9.5 in
